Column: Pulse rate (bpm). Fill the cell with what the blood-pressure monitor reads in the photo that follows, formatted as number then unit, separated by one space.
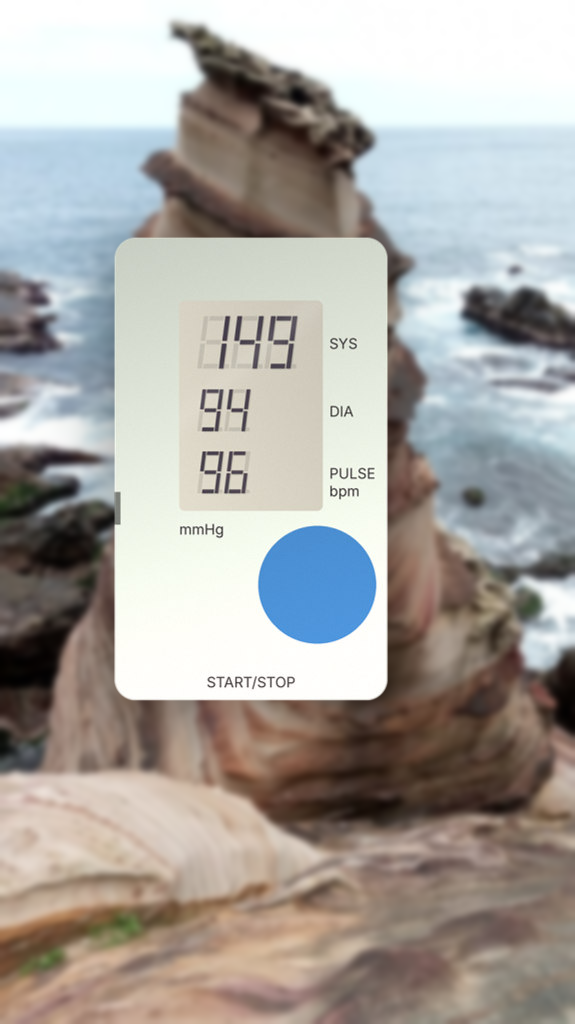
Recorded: 96 bpm
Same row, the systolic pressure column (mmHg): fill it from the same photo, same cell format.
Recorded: 149 mmHg
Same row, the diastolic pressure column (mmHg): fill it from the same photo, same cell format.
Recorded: 94 mmHg
